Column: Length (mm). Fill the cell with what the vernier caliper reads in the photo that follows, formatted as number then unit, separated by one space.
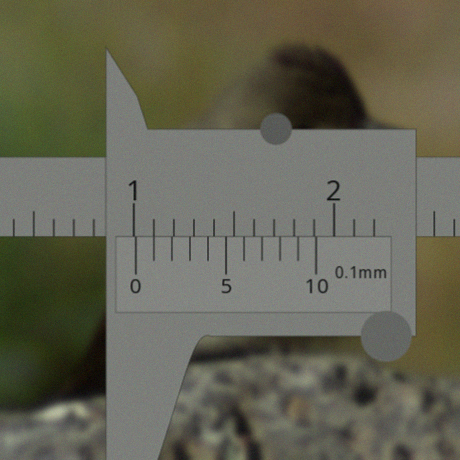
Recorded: 10.1 mm
